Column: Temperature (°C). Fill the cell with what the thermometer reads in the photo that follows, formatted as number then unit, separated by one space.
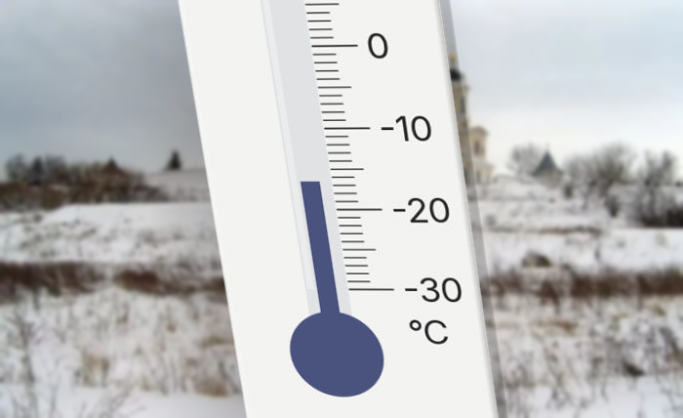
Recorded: -16.5 °C
